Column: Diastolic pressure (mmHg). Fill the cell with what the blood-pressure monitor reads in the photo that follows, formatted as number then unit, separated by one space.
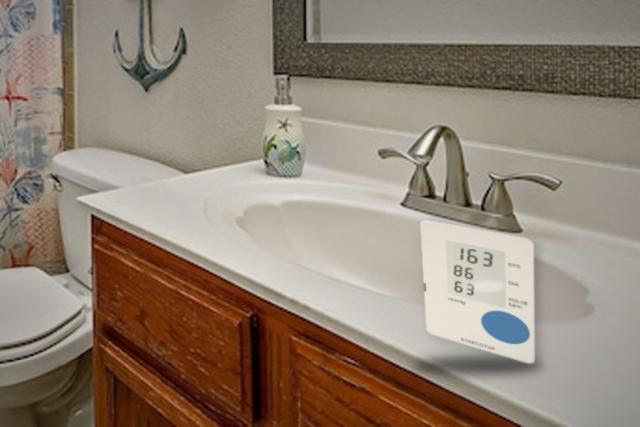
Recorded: 86 mmHg
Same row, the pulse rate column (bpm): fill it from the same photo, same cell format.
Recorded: 63 bpm
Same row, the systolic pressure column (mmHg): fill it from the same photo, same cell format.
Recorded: 163 mmHg
